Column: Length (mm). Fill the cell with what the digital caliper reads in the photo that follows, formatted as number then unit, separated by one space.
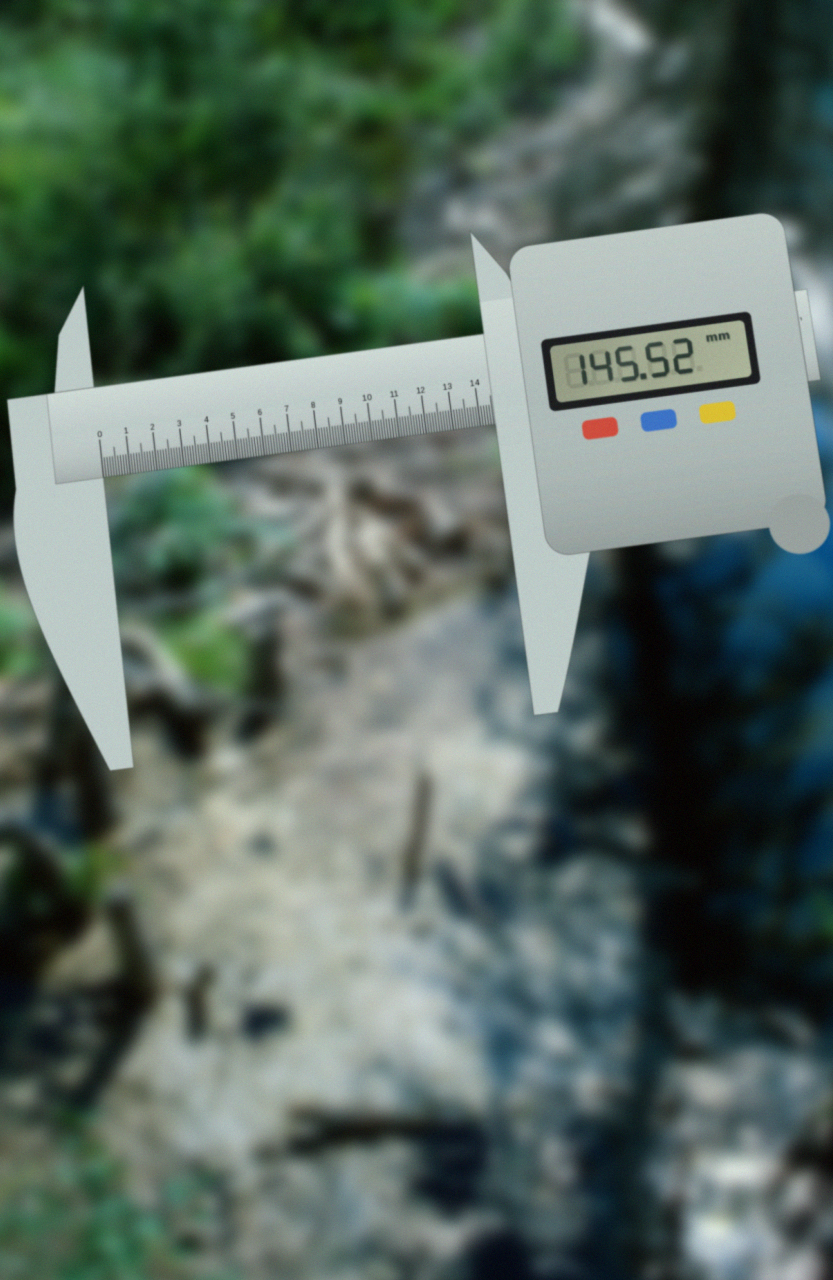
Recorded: 145.52 mm
